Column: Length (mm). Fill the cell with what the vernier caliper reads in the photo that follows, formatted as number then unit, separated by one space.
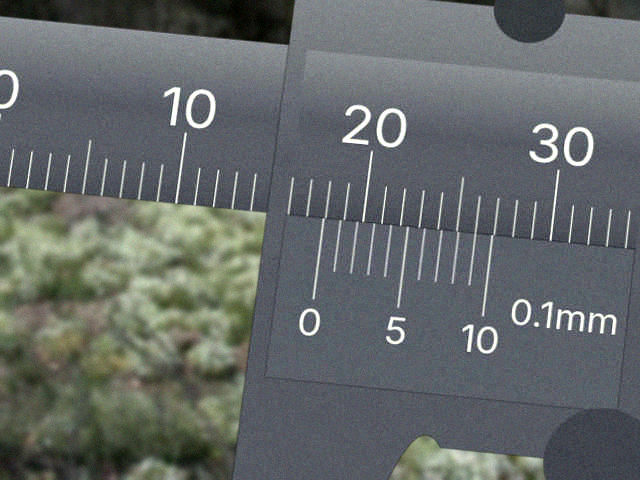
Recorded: 17.9 mm
